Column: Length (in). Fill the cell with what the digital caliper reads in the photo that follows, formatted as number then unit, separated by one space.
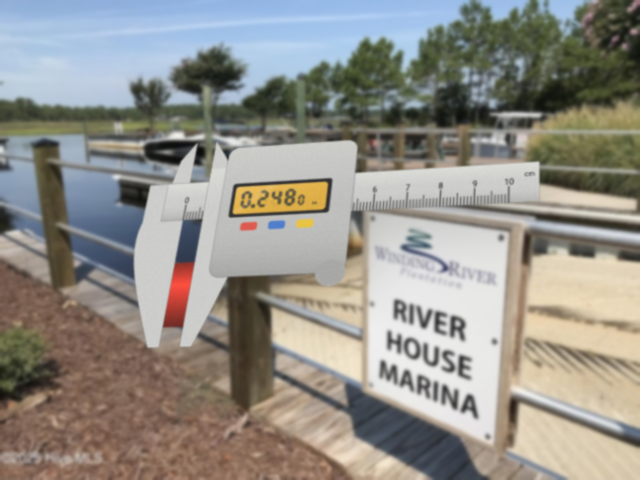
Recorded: 0.2480 in
